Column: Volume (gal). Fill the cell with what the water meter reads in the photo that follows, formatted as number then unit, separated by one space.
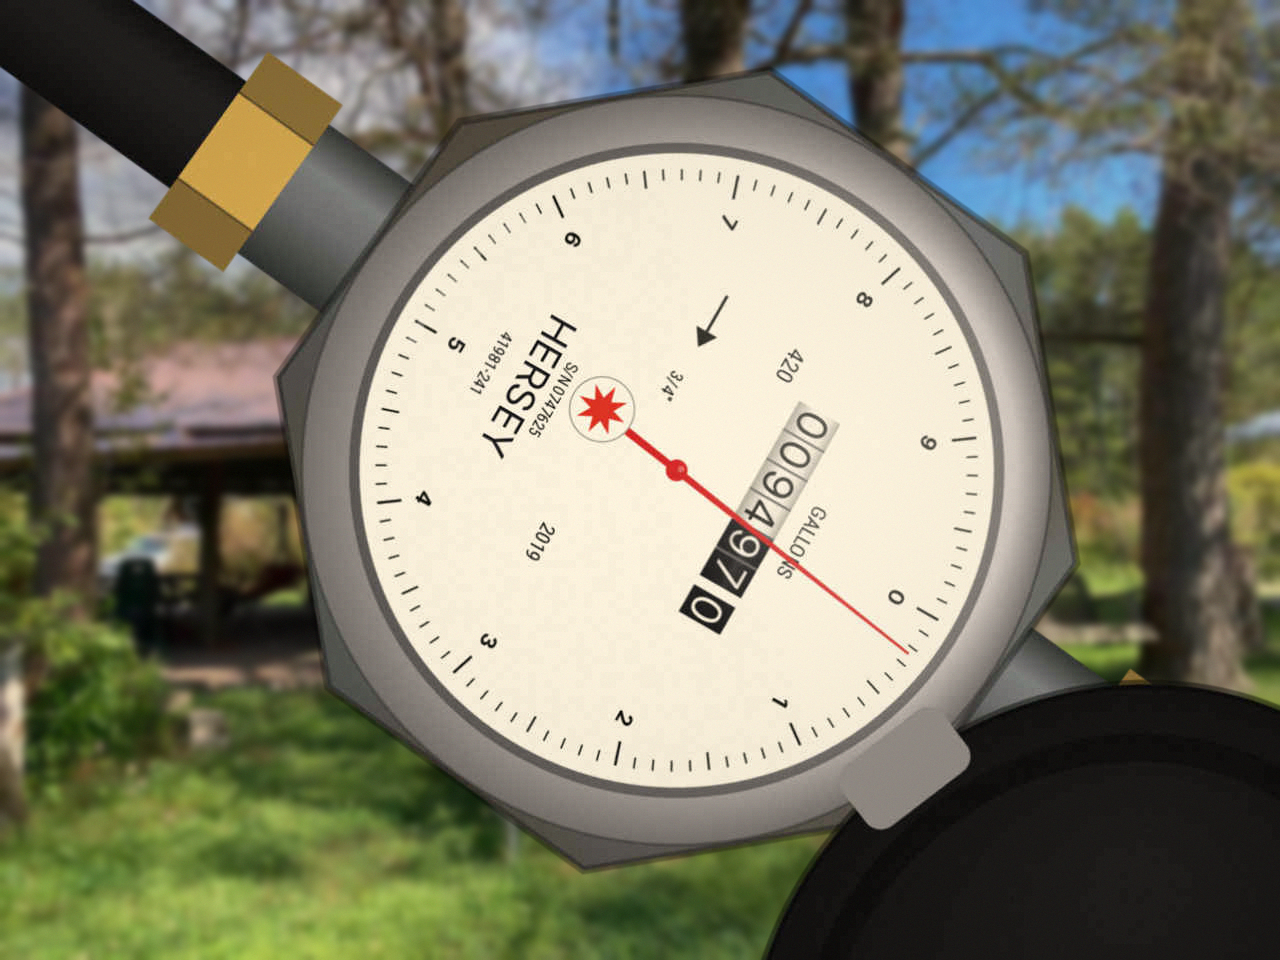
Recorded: 94970.2 gal
